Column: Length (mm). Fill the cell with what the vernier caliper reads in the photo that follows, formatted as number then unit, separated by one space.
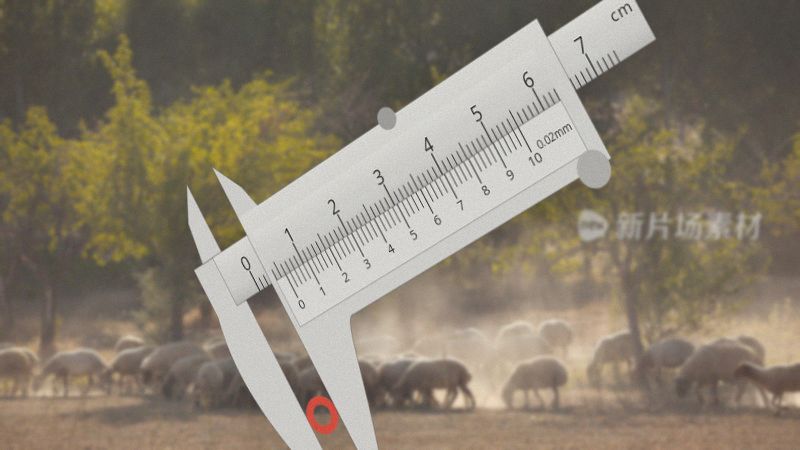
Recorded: 6.0 mm
